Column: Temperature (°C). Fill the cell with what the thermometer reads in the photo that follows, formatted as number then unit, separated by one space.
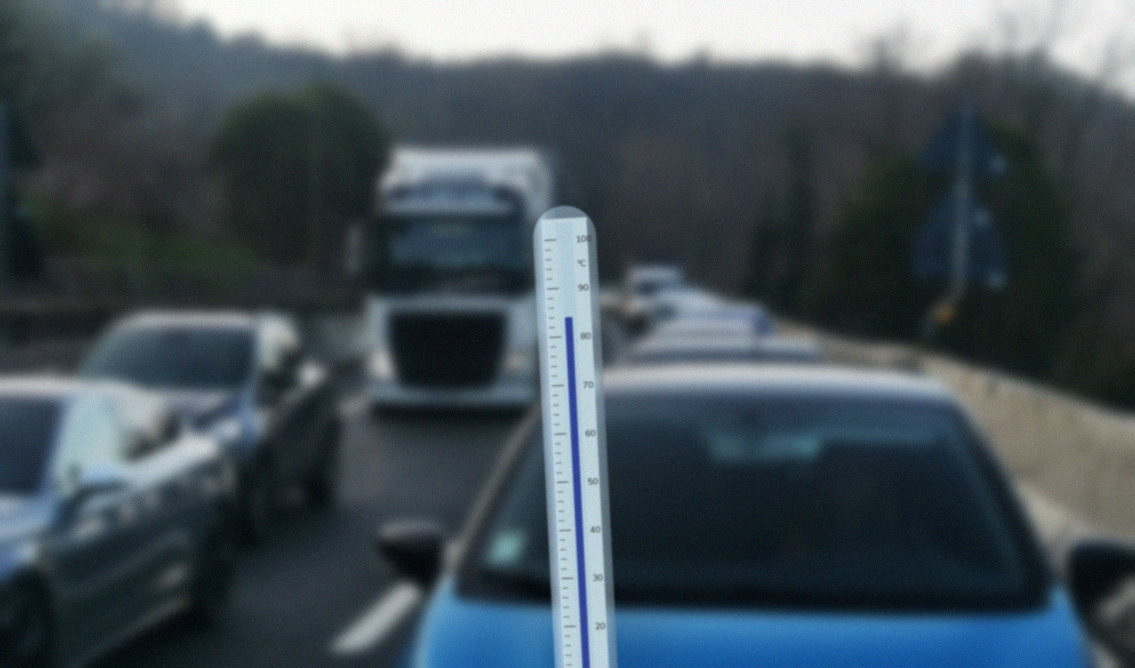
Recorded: 84 °C
